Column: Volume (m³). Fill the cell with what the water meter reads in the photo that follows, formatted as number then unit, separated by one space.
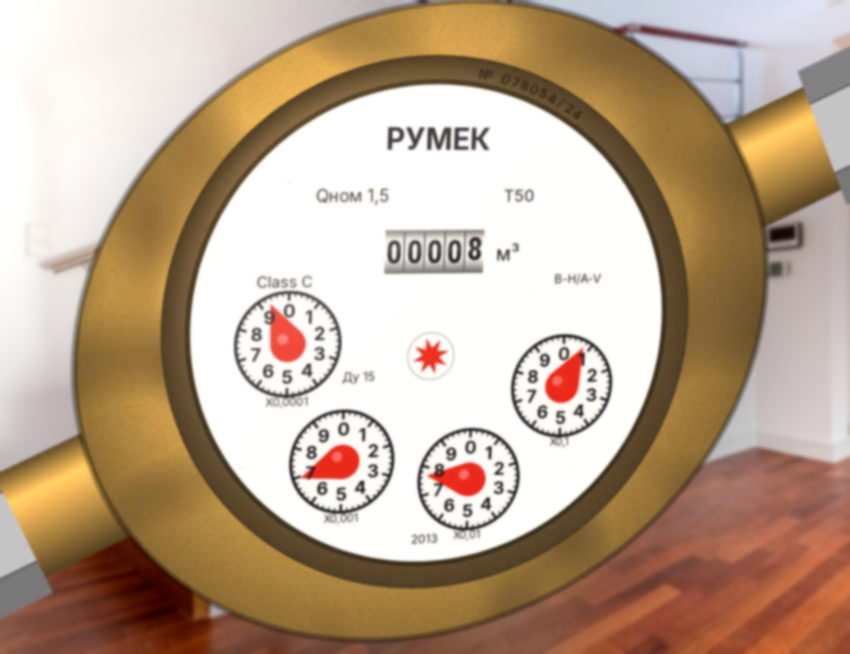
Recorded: 8.0769 m³
